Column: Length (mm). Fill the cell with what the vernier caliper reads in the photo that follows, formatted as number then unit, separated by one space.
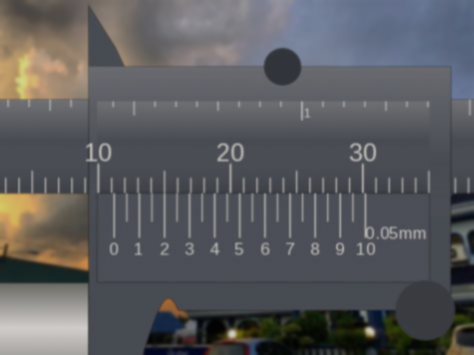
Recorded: 11.2 mm
